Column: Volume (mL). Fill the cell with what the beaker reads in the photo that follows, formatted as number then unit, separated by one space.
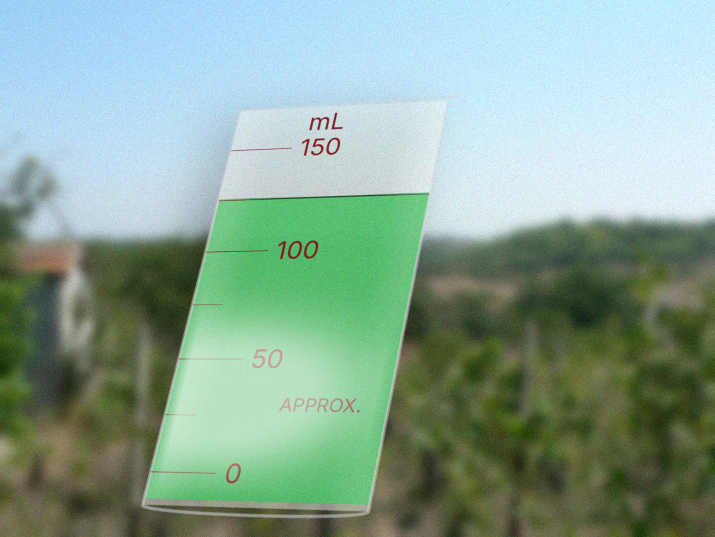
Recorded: 125 mL
